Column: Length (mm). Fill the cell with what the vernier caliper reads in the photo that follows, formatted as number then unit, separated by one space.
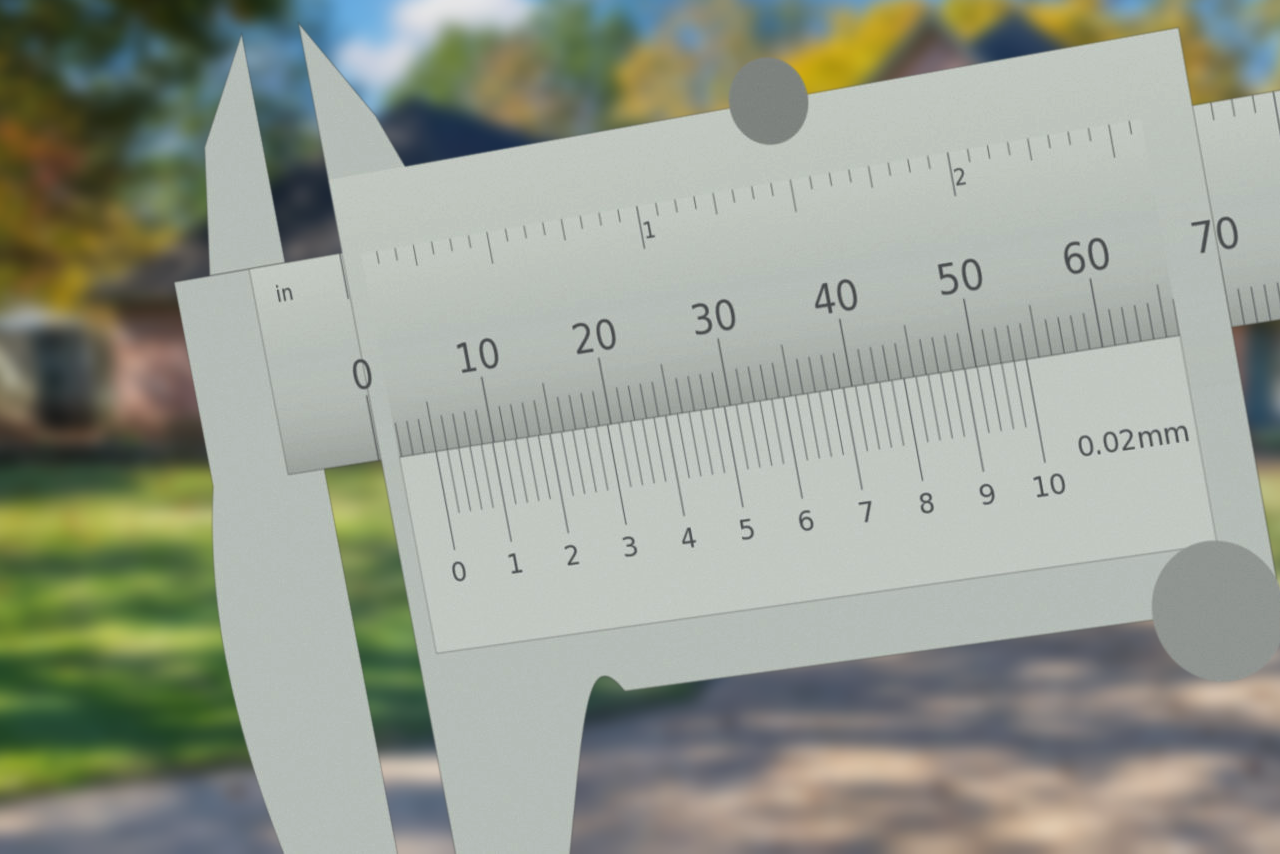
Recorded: 5.0 mm
